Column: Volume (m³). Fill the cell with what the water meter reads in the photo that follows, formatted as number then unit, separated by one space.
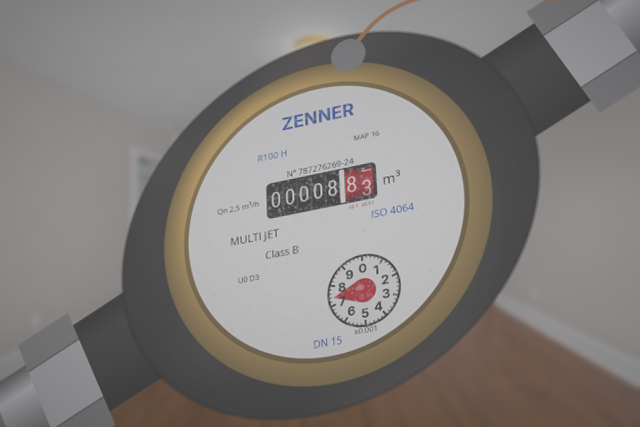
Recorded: 8.827 m³
